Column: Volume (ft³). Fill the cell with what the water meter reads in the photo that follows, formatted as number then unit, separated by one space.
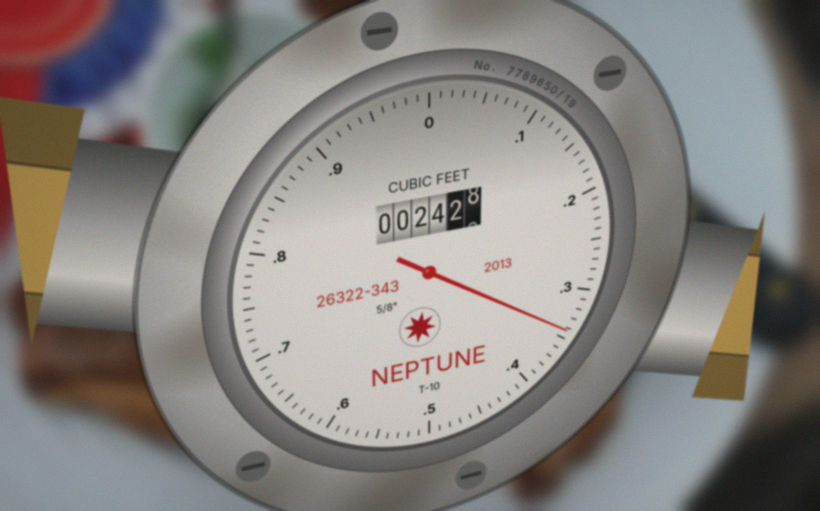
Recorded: 2428.34 ft³
